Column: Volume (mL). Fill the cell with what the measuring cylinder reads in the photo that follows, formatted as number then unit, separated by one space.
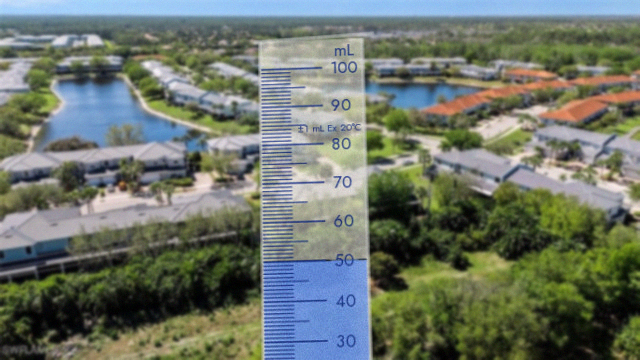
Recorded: 50 mL
